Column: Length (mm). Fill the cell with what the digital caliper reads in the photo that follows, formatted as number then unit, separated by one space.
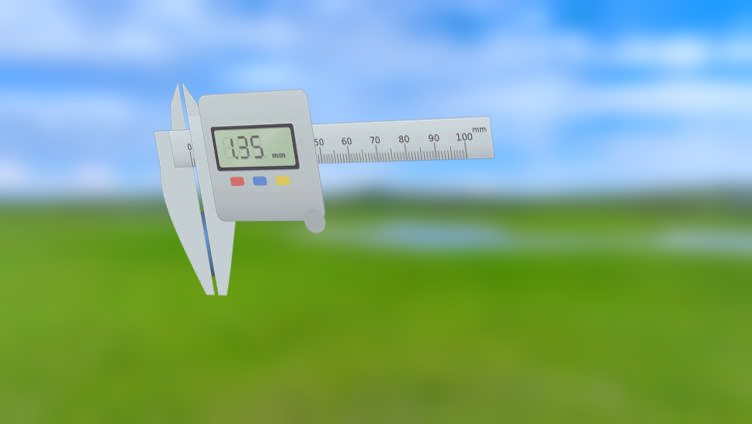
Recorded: 1.35 mm
